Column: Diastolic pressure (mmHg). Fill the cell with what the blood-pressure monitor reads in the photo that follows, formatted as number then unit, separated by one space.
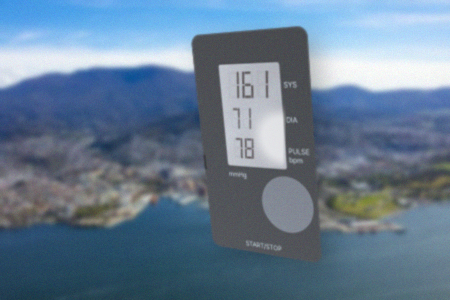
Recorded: 71 mmHg
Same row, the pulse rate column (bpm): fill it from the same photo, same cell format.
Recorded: 78 bpm
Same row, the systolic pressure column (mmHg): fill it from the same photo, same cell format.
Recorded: 161 mmHg
